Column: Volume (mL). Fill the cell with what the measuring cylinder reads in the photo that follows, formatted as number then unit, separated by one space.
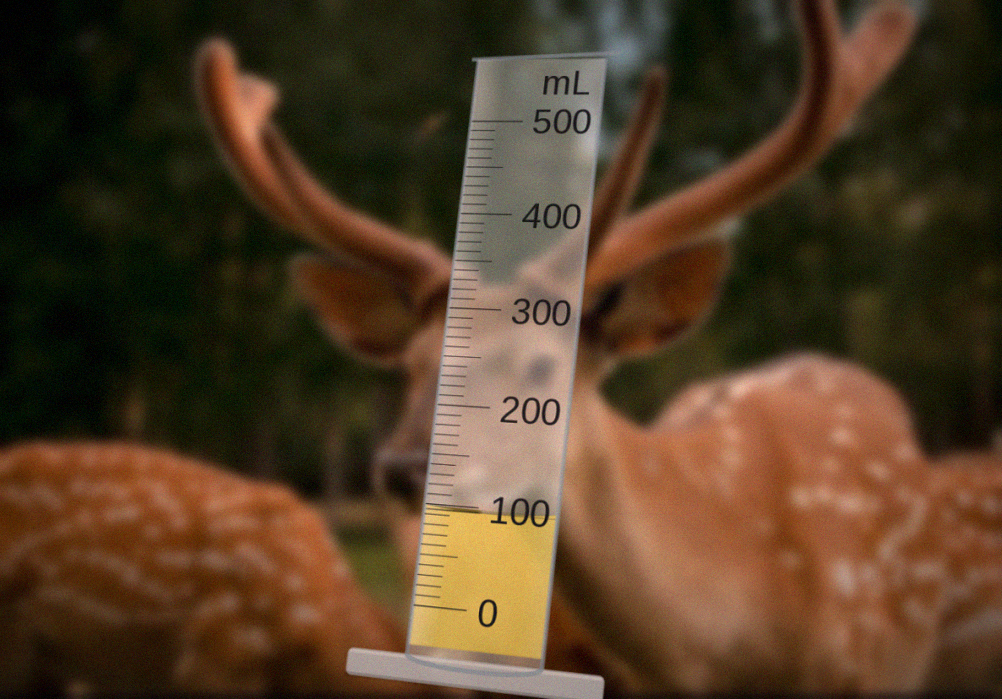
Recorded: 95 mL
